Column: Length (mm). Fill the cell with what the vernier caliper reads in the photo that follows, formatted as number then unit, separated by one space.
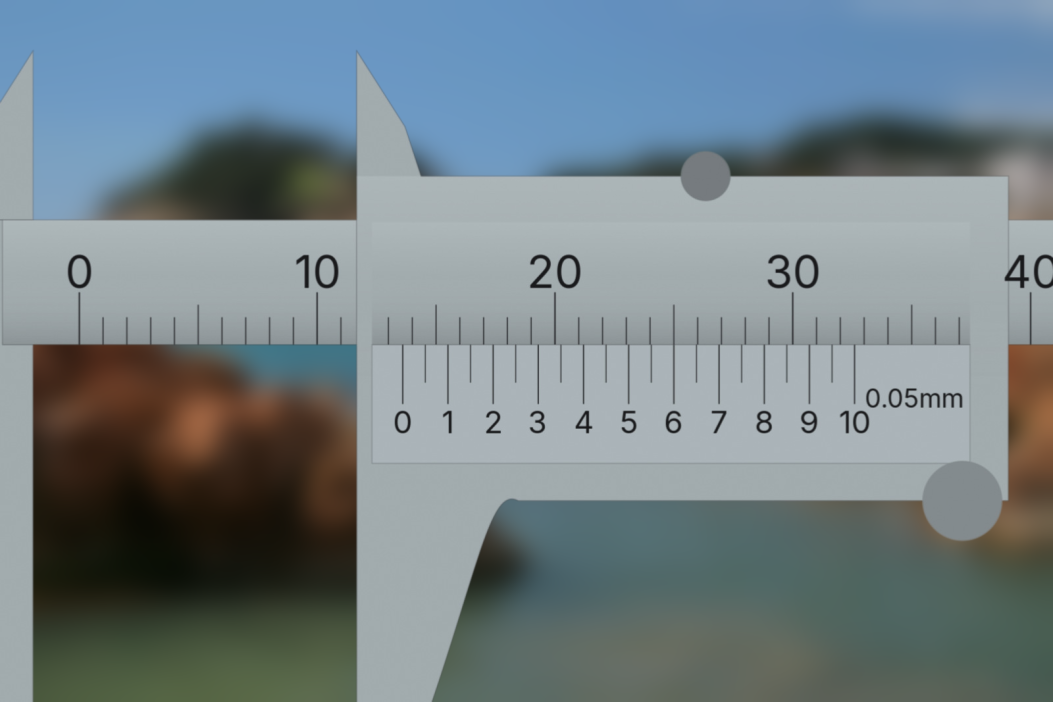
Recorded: 13.60 mm
